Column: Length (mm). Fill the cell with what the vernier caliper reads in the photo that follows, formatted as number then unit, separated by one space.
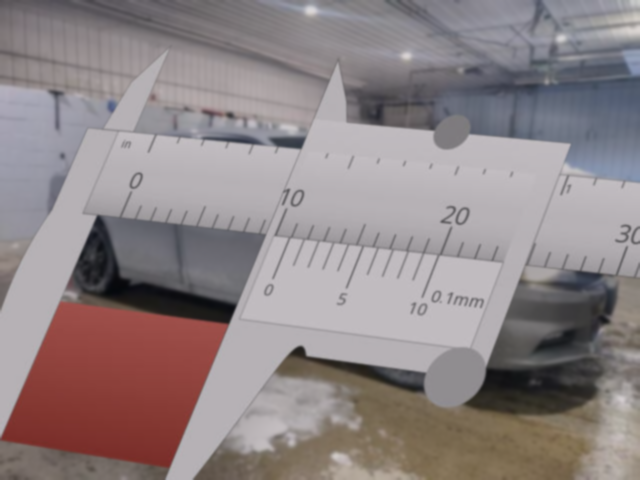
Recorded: 10.9 mm
